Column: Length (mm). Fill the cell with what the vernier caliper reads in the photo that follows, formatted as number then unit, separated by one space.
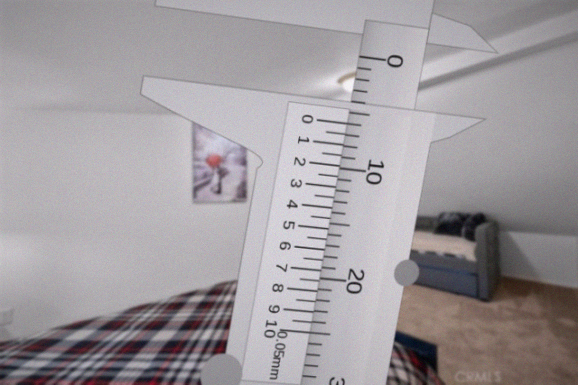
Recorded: 6.0 mm
